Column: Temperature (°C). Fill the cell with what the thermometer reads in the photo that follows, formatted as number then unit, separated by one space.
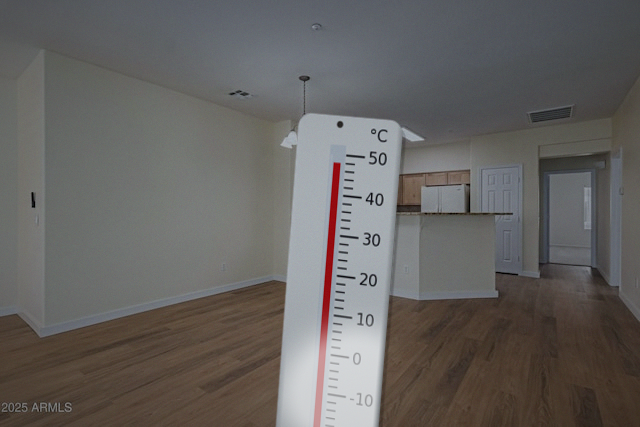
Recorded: 48 °C
